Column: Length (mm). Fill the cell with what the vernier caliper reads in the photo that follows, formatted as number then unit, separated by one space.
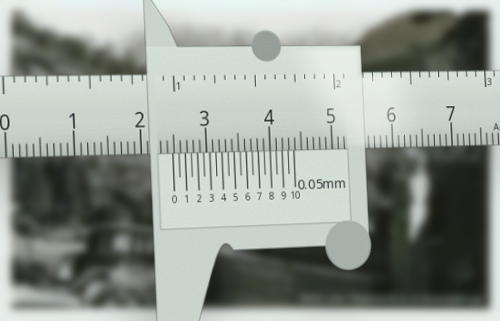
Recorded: 24.8 mm
